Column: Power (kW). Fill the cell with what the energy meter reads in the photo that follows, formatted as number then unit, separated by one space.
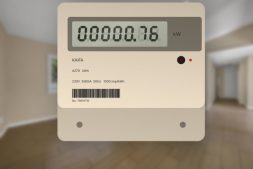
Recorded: 0.76 kW
